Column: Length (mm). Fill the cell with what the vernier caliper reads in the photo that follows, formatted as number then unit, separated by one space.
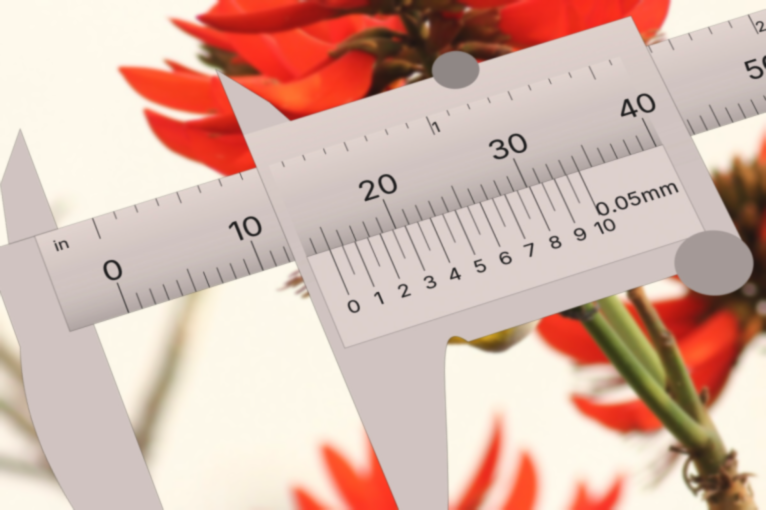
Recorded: 15.0 mm
